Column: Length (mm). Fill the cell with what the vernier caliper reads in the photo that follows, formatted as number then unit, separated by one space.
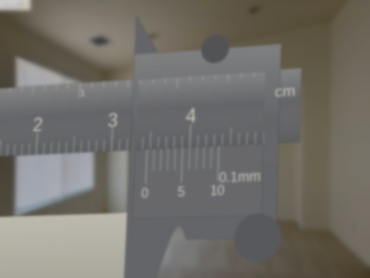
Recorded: 34.6 mm
